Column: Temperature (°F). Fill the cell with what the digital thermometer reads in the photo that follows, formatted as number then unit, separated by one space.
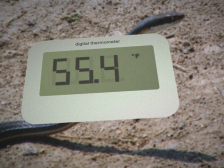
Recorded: 55.4 °F
